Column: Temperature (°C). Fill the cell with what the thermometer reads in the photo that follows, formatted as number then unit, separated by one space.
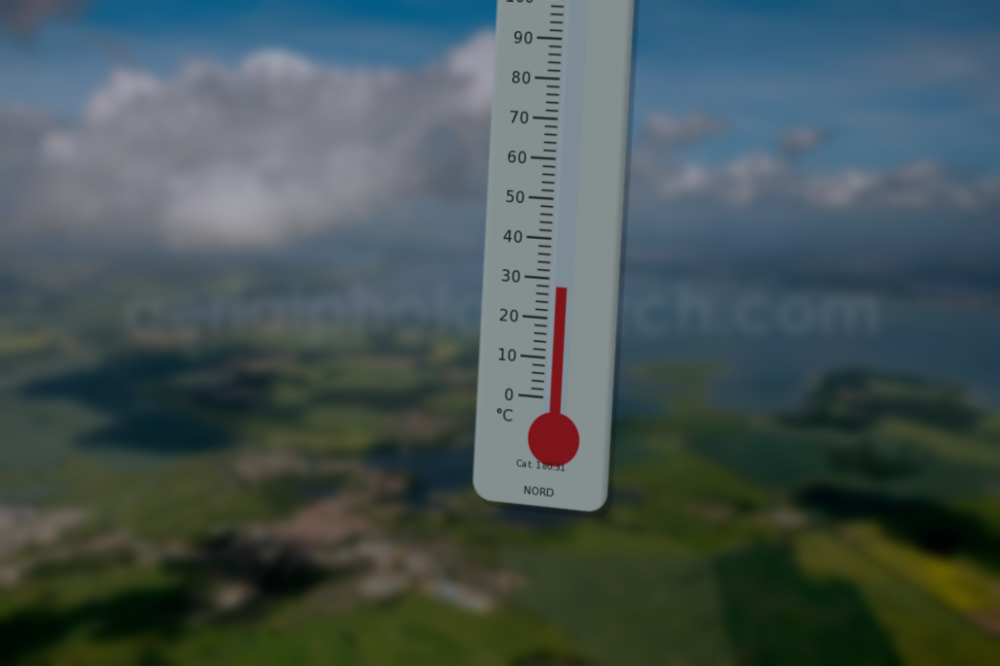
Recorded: 28 °C
